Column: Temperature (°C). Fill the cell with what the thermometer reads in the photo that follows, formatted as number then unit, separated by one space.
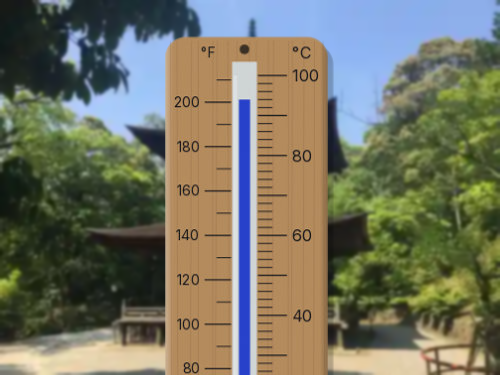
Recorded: 94 °C
